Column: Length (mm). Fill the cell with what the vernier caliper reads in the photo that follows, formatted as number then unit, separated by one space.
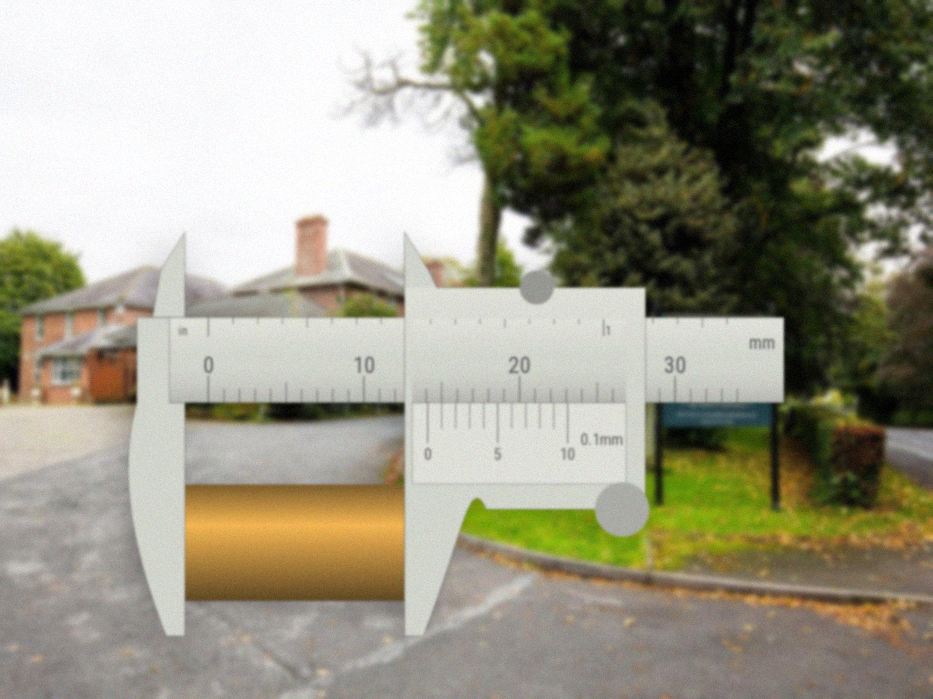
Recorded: 14.1 mm
